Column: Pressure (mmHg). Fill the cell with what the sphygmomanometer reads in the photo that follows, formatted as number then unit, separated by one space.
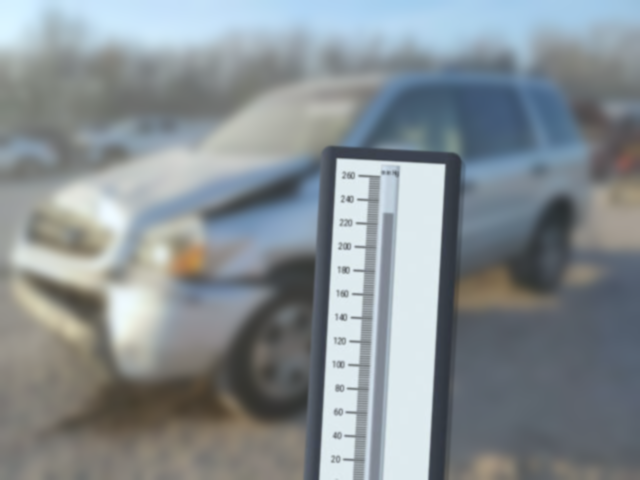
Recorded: 230 mmHg
